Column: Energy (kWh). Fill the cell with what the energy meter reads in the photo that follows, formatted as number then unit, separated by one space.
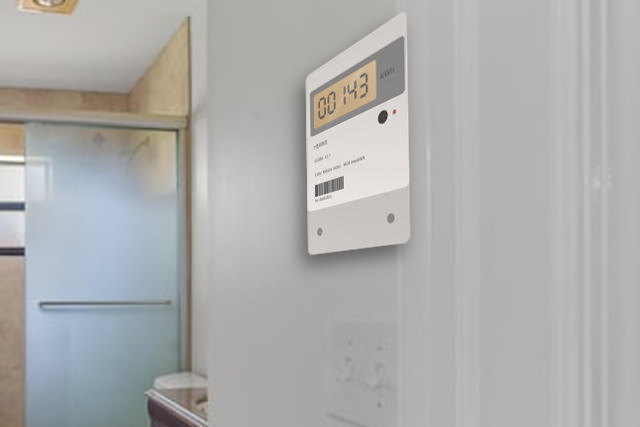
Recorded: 143 kWh
